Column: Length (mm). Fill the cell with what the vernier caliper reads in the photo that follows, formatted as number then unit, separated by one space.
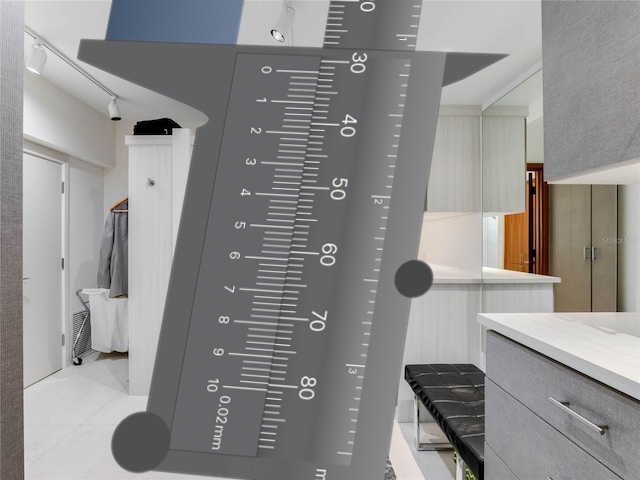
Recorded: 31.8 mm
